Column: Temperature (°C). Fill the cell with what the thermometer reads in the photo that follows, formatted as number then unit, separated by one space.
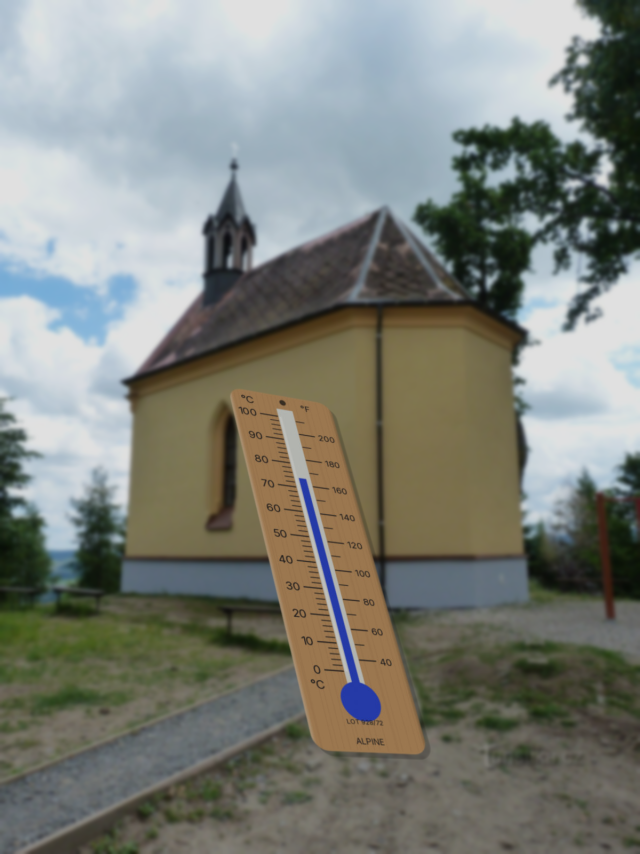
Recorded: 74 °C
